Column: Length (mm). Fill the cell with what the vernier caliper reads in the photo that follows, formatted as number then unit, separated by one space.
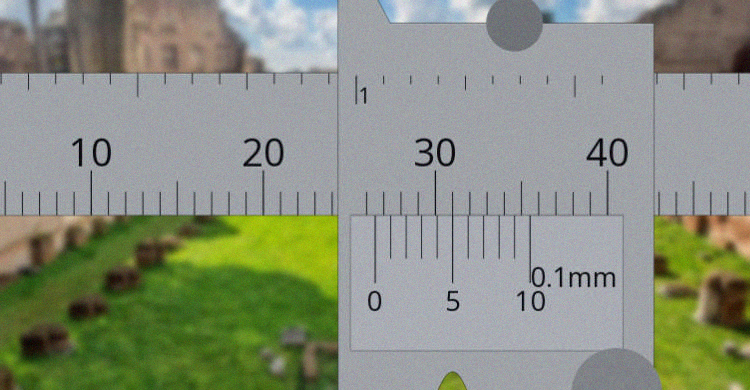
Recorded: 26.5 mm
